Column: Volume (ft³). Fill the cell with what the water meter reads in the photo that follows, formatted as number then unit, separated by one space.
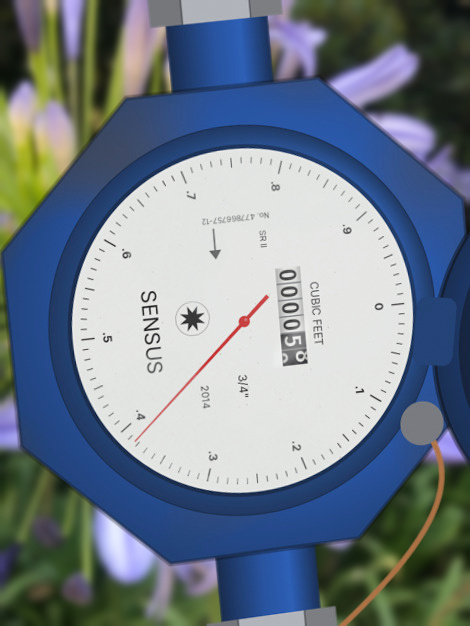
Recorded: 58.38 ft³
